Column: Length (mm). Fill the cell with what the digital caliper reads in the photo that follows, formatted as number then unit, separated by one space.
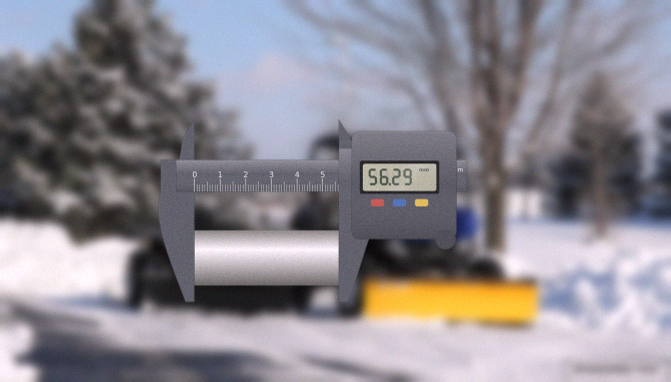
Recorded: 56.29 mm
